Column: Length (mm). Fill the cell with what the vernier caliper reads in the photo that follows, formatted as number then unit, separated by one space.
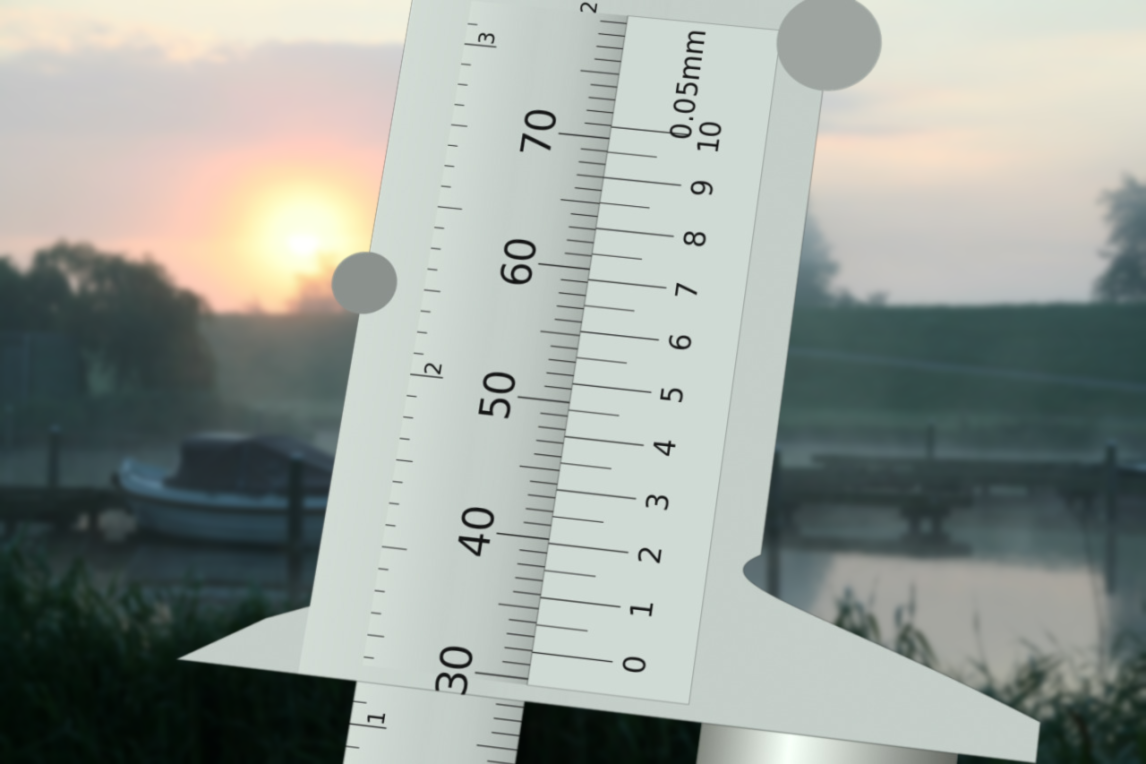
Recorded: 31.9 mm
